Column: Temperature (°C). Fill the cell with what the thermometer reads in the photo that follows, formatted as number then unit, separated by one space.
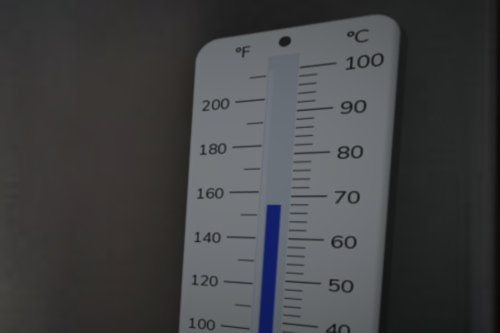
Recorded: 68 °C
